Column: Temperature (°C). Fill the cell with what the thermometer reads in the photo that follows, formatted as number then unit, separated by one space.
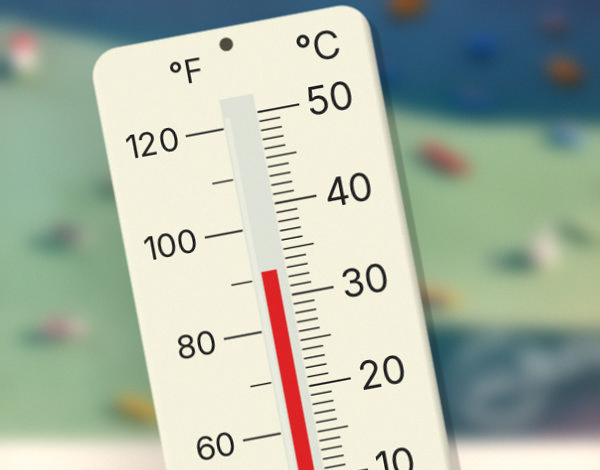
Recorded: 33 °C
